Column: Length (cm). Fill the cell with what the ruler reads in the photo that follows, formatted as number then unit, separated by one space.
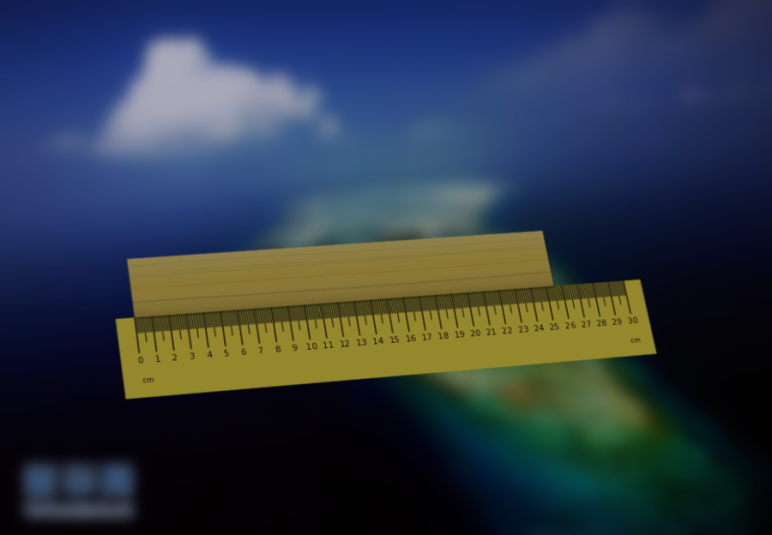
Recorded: 25.5 cm
